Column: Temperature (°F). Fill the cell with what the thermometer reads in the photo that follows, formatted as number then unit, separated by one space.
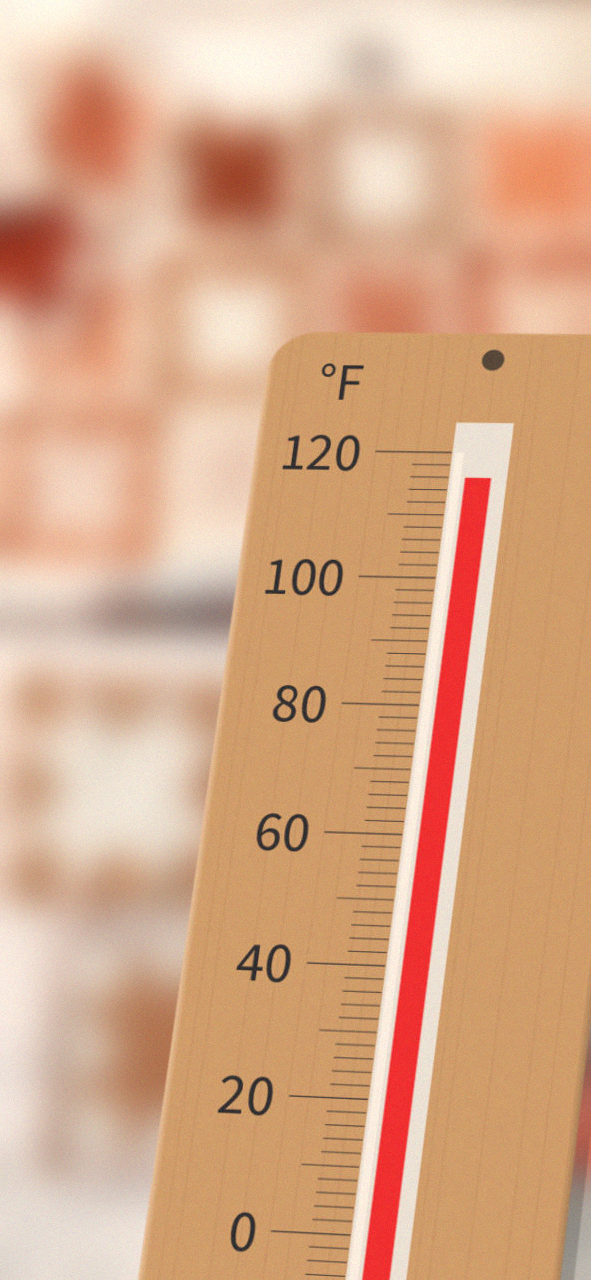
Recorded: 116 °F
